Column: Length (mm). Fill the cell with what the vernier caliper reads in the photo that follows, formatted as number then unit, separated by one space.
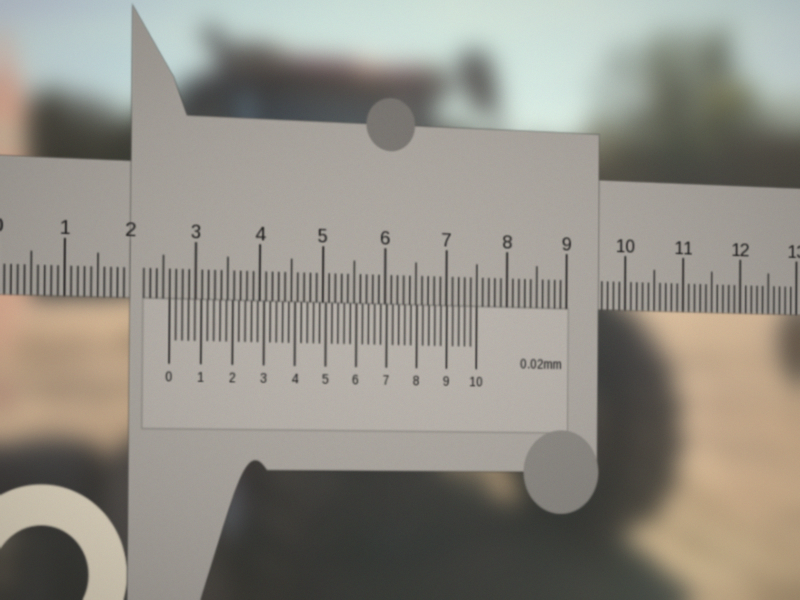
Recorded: 26.0 mm
